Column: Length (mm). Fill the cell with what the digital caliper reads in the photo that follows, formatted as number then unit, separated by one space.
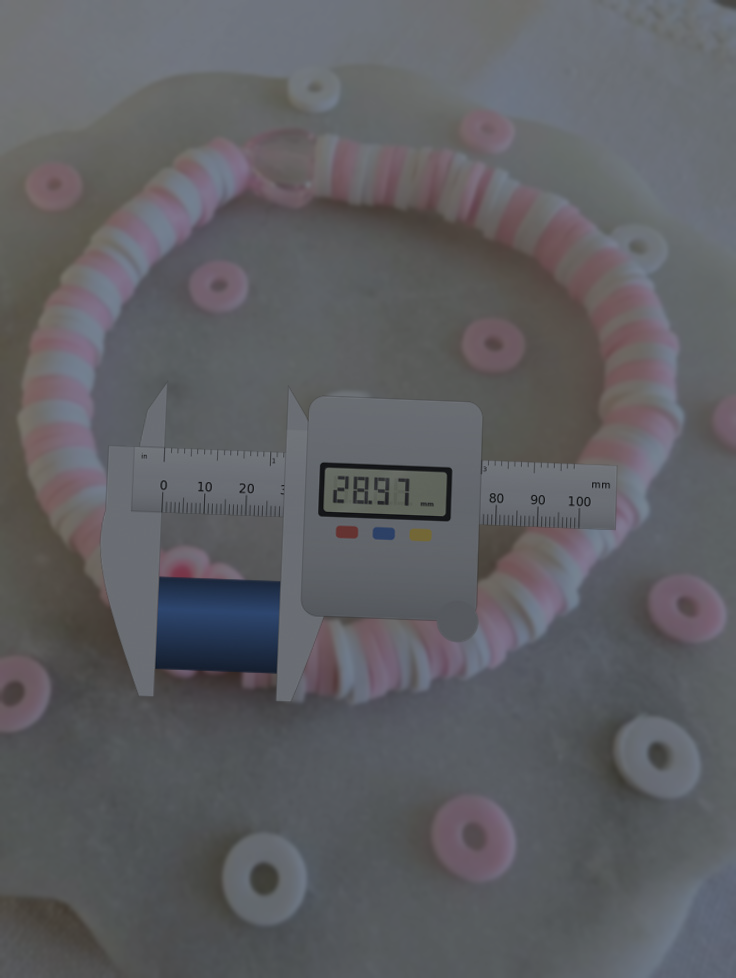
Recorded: 28.97 mm
